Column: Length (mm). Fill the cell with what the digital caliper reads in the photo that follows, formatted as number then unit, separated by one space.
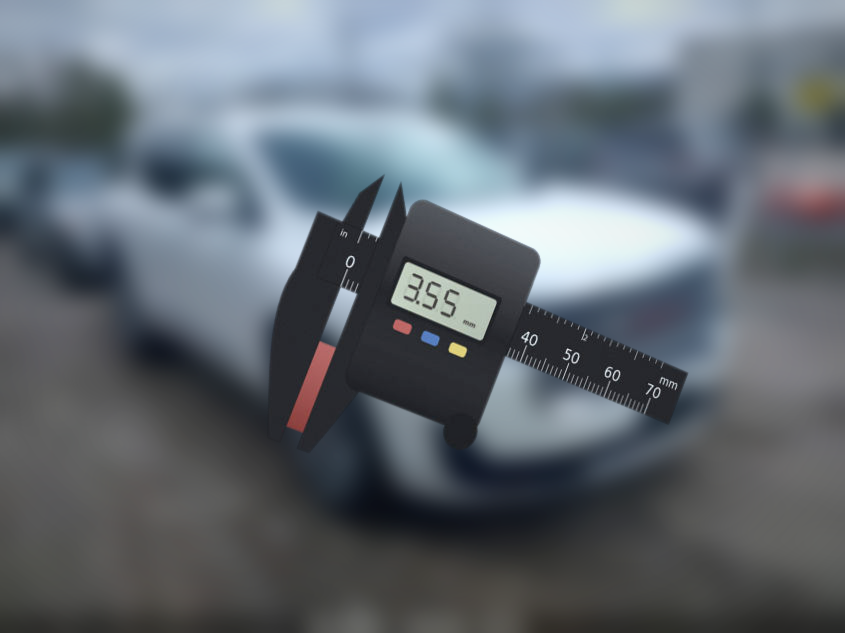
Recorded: 3.55 mm
